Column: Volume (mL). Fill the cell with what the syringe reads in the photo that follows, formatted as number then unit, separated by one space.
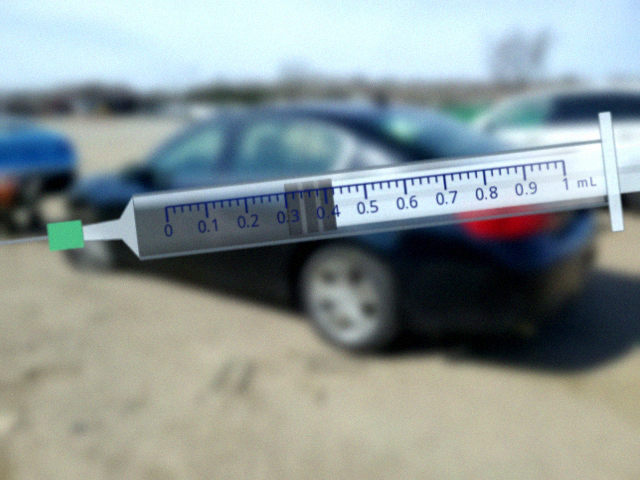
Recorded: 0.3 mL
